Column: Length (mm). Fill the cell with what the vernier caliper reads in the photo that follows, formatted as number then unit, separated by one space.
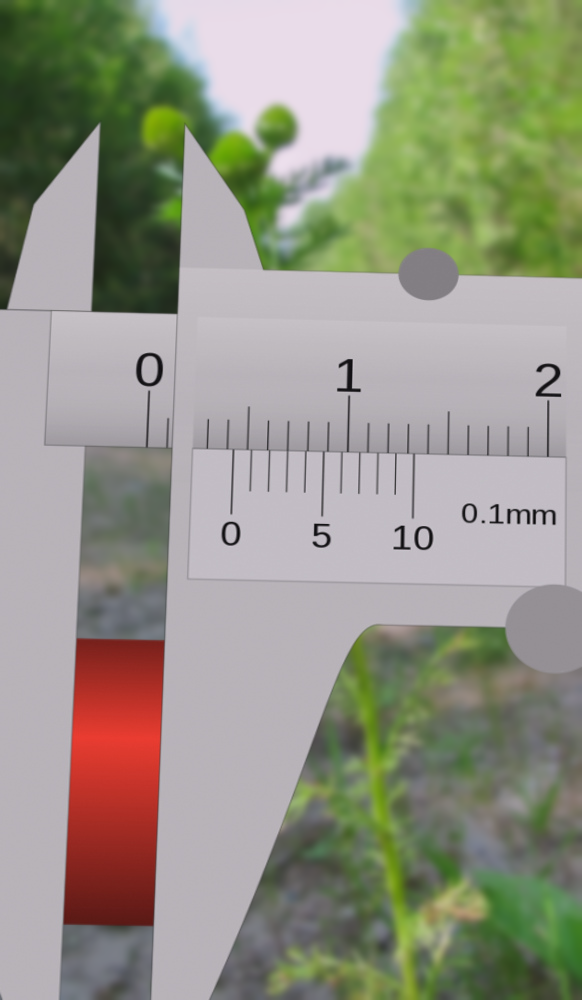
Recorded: 4.3 mm
